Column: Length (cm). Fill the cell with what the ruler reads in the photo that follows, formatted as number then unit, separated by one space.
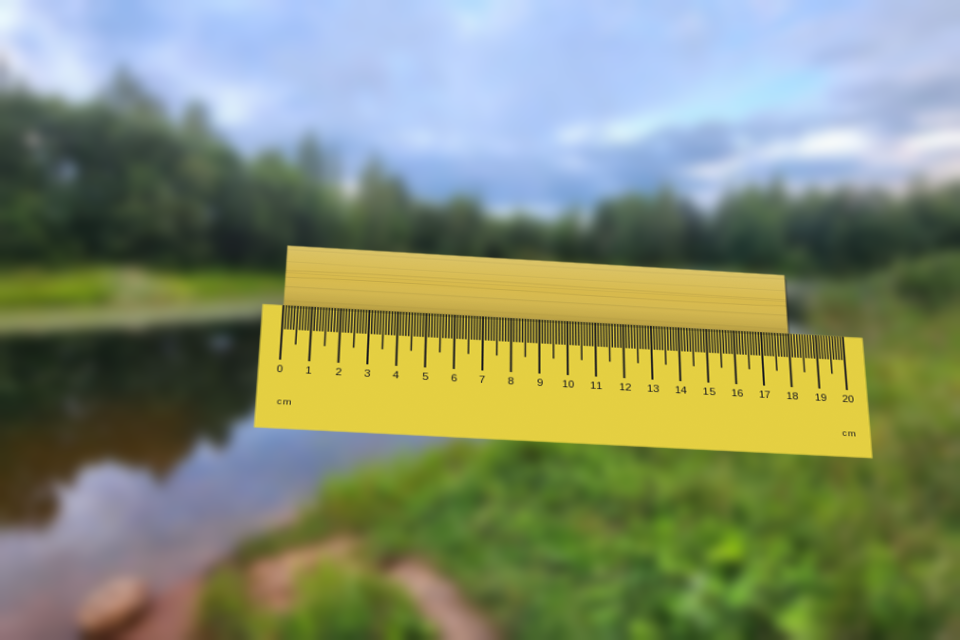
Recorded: 18 cm
